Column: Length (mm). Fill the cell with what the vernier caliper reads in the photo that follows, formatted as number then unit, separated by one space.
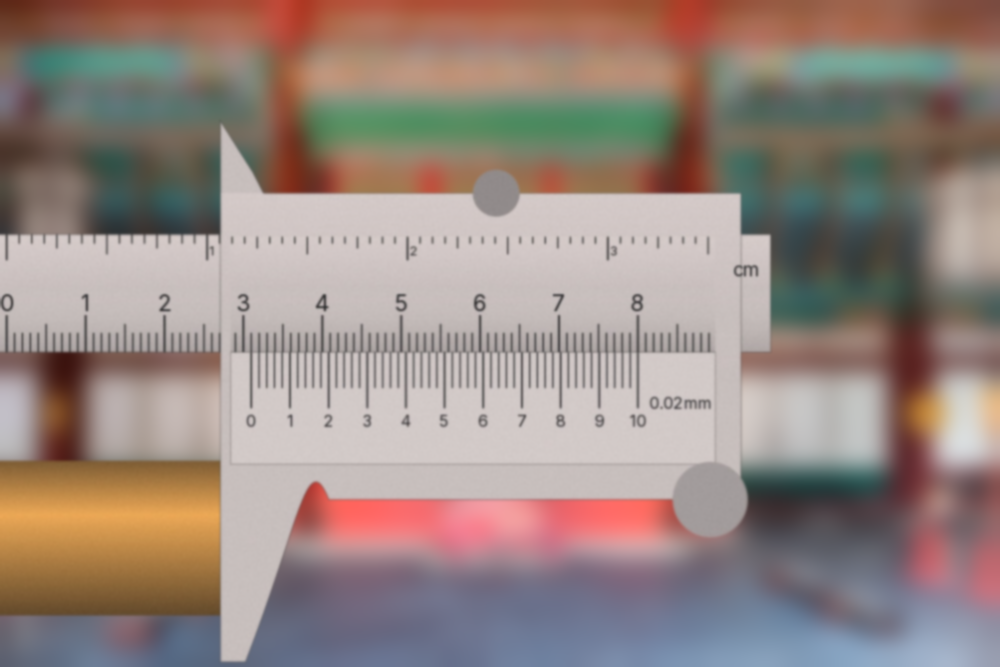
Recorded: 31.0 mm
